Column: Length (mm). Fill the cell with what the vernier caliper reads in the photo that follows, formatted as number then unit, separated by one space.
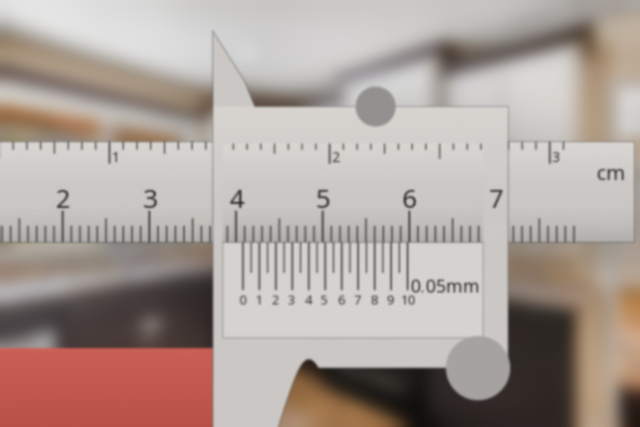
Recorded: 40.8 mm
